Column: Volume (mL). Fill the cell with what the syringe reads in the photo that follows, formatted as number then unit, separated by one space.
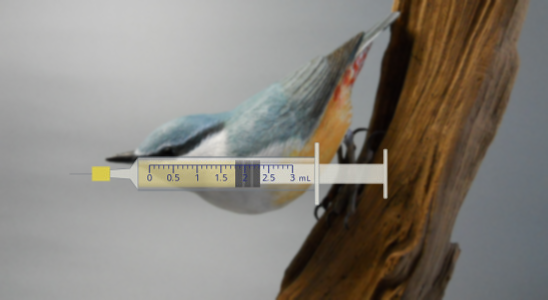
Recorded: 1.8 mL
